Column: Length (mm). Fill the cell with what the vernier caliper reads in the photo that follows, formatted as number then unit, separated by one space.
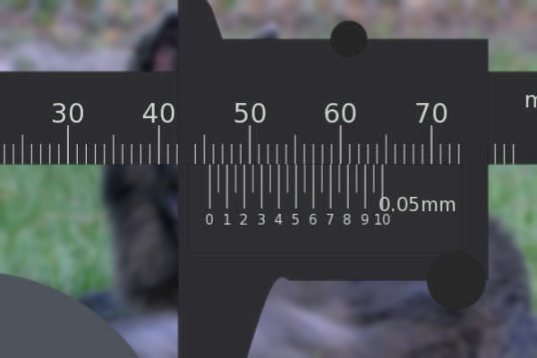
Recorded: 45.6 mm
